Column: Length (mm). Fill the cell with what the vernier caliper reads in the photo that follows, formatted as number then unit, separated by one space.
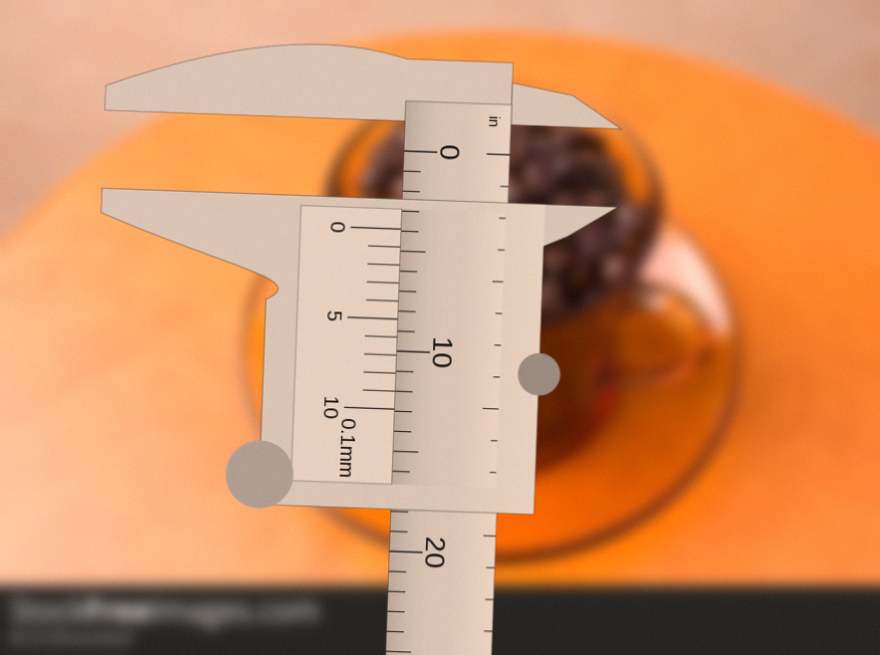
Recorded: 3.9 mm
